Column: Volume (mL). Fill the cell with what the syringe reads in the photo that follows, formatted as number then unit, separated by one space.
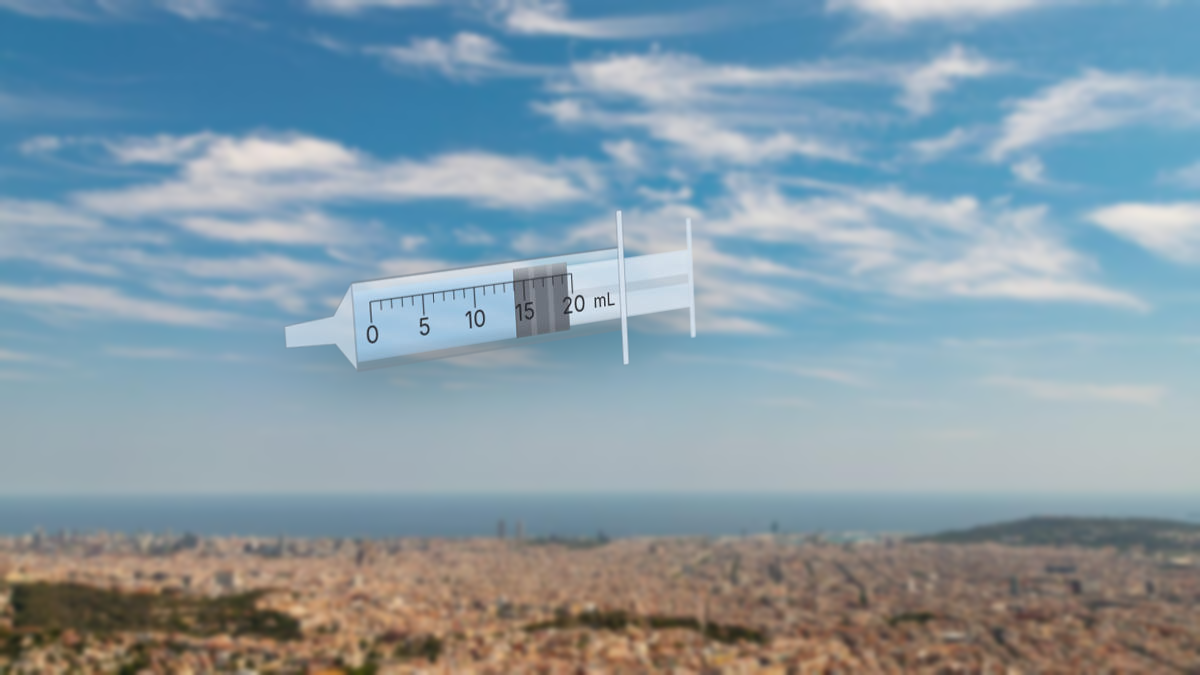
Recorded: 14 mL
